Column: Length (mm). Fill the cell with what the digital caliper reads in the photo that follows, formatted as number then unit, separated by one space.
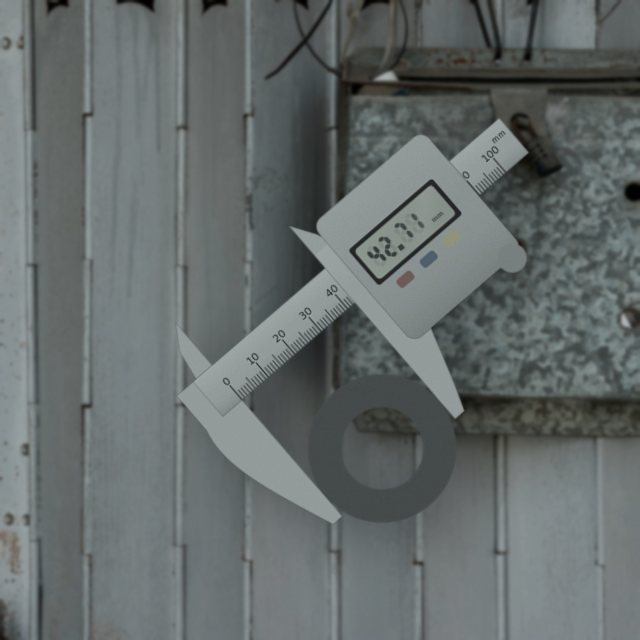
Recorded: 42.71 mm
